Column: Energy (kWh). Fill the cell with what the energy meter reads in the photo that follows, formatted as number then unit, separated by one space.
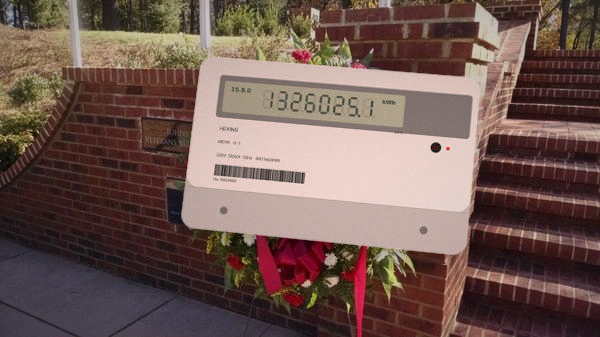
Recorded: 1326025.1 kWh
